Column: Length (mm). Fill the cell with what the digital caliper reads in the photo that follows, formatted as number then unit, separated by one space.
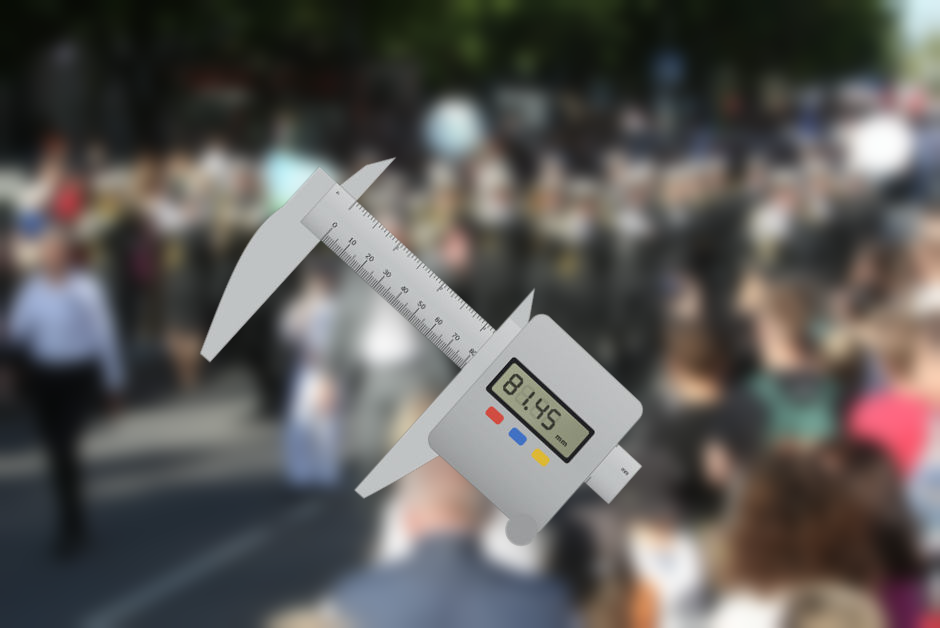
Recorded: 81.45 mm
